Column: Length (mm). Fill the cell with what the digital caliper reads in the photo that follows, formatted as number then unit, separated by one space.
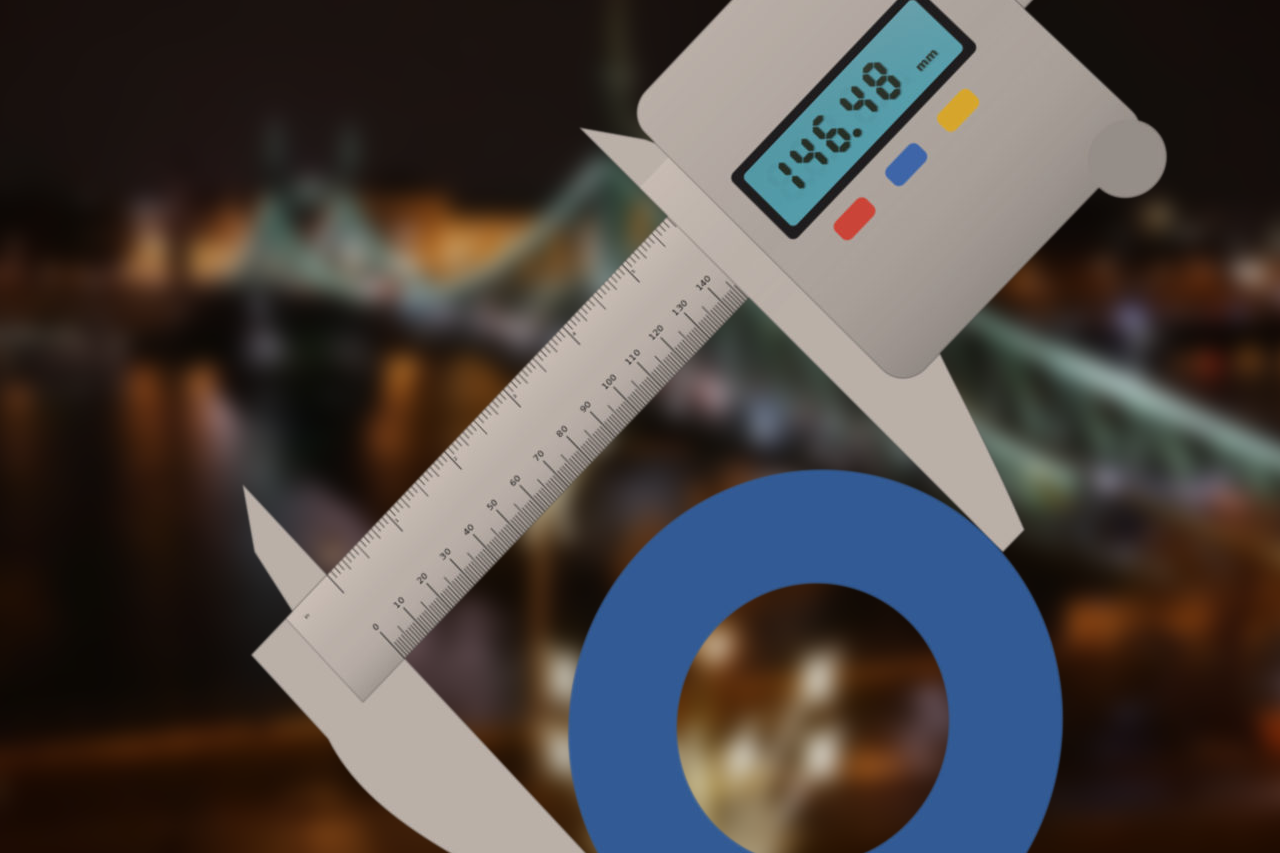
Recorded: 146.48 mm
